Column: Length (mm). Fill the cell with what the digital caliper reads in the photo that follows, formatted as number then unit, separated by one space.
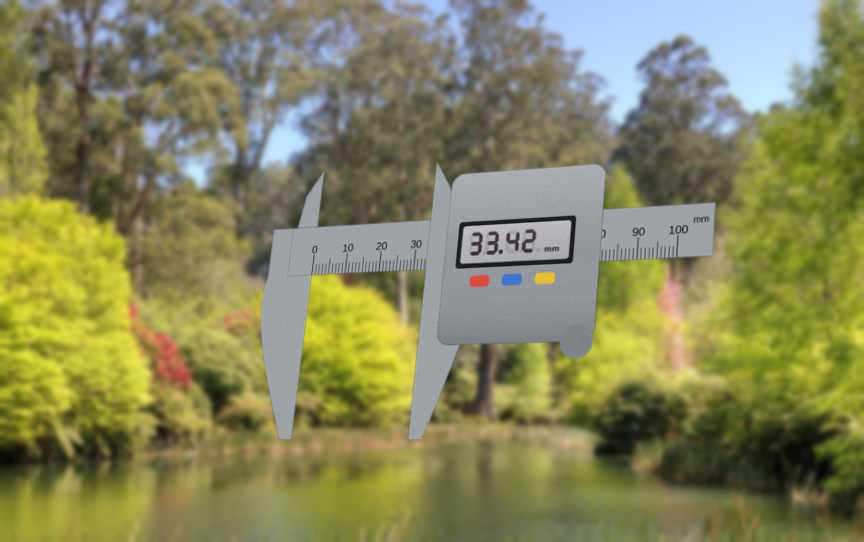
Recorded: 33.42 mm
